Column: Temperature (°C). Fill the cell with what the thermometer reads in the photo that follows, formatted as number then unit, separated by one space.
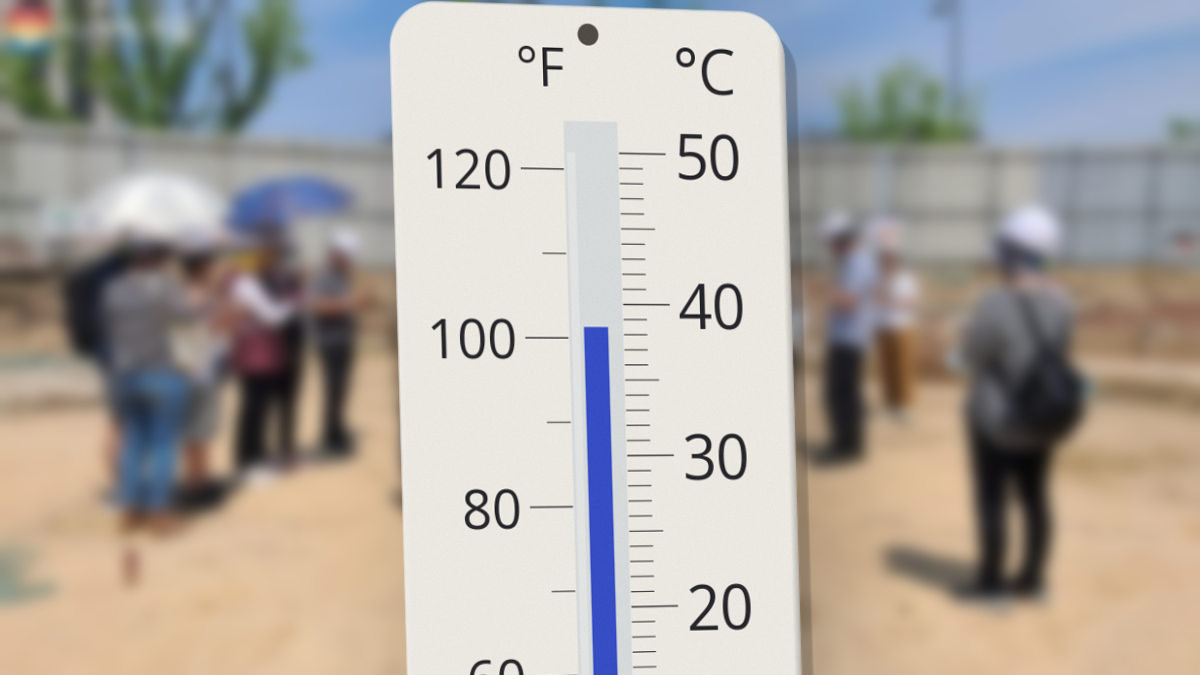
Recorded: 38.5 °C
